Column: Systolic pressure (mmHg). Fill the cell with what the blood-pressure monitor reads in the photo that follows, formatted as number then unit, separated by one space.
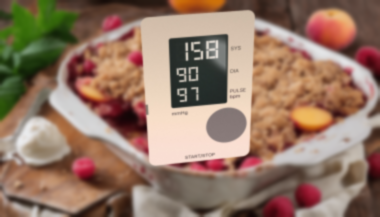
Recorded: 158 mmHg
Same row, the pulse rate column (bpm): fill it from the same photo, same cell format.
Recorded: 97 bpm
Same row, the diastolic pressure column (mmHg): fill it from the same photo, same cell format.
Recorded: 90 mmHg
